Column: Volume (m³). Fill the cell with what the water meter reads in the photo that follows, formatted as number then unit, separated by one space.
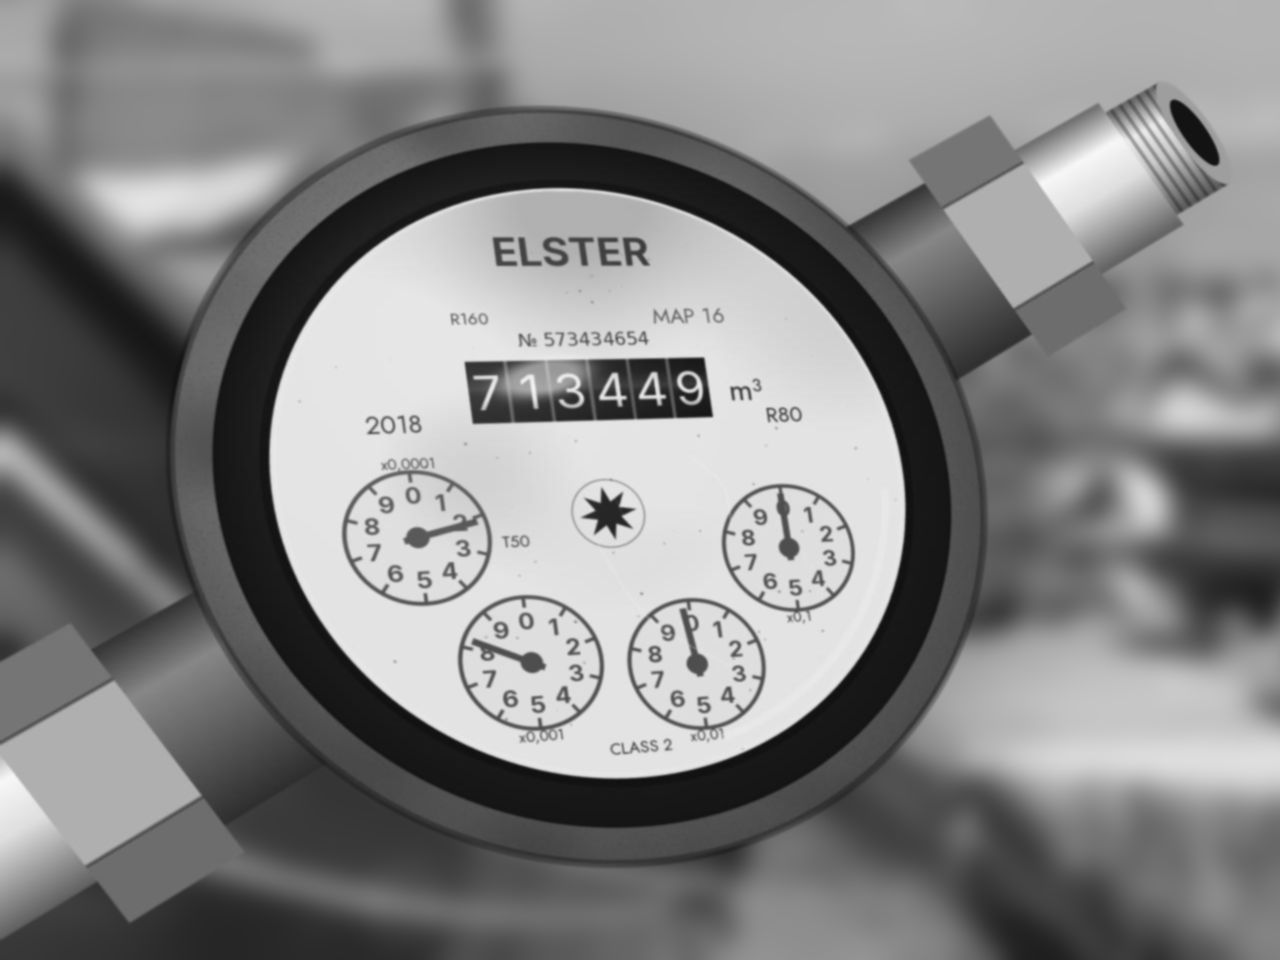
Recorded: 713448.9982 m³
